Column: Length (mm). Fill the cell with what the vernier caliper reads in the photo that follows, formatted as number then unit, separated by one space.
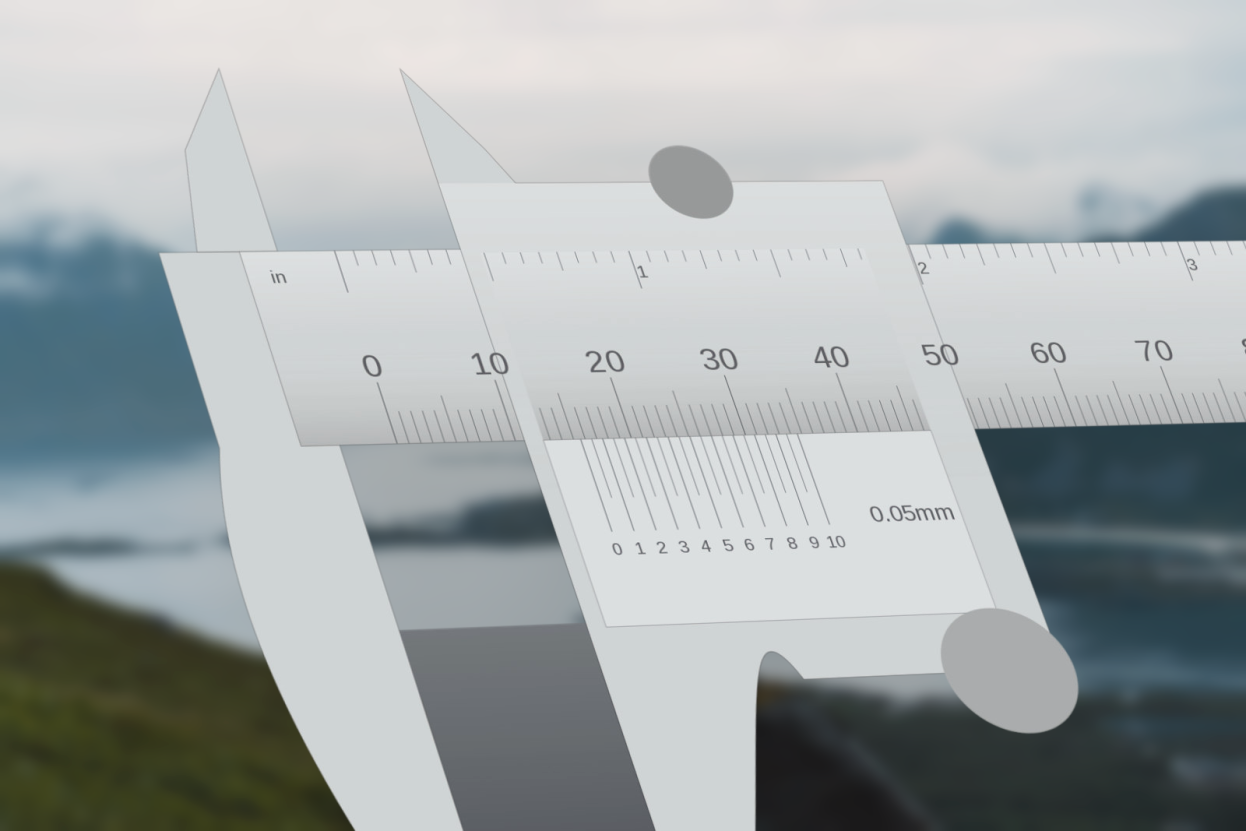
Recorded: 15.6 mm
